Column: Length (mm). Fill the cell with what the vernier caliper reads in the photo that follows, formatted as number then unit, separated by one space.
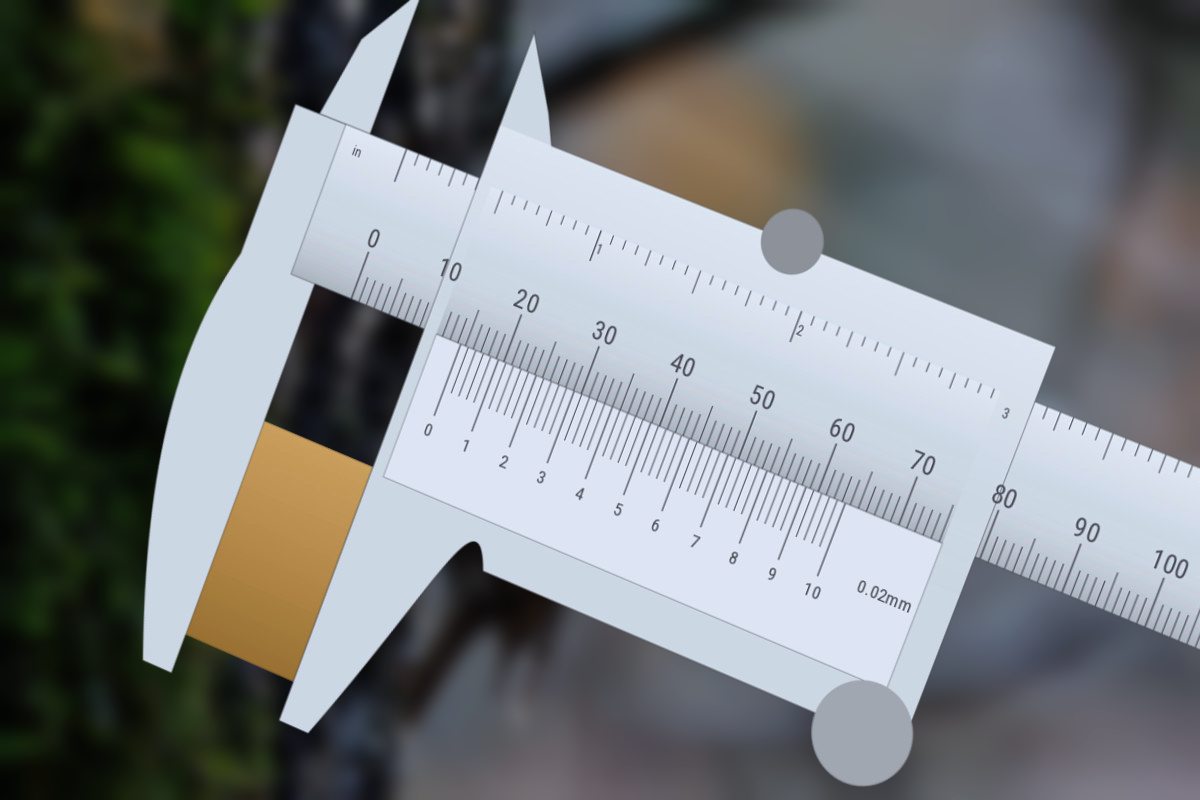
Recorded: 14.4 mm
